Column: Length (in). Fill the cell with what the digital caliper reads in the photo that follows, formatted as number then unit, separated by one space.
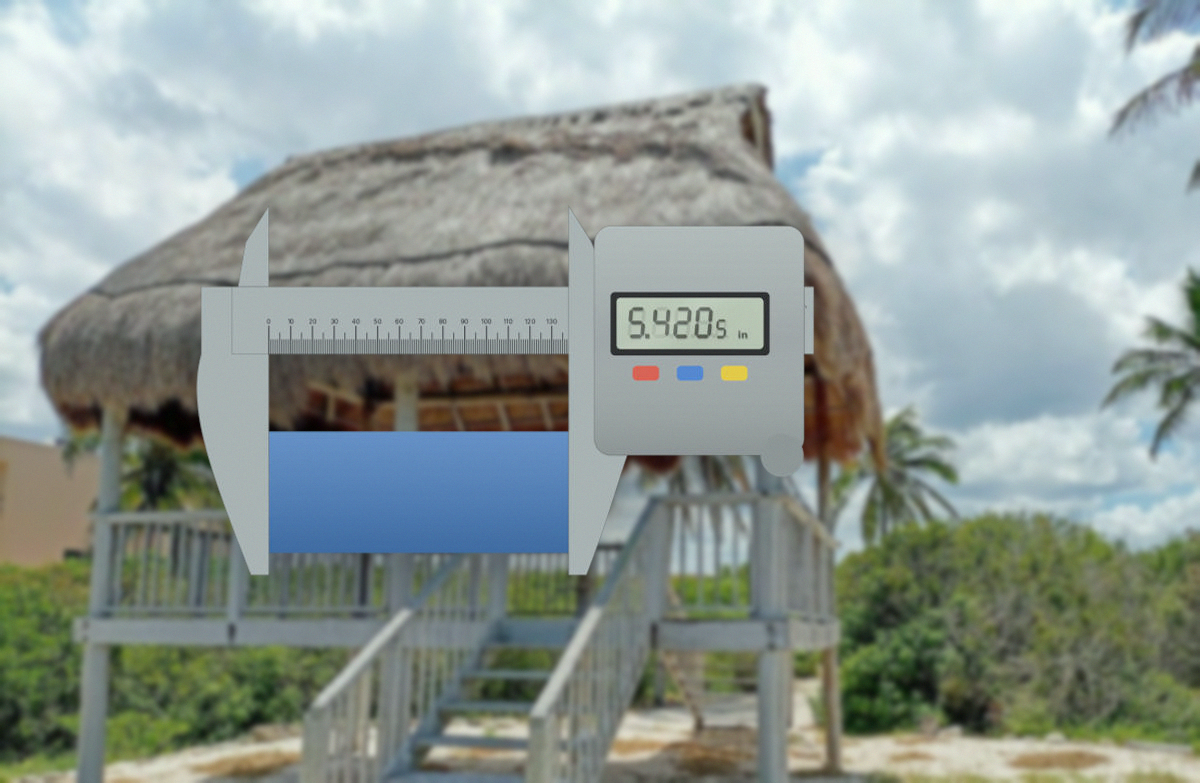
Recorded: 5.4205 in
